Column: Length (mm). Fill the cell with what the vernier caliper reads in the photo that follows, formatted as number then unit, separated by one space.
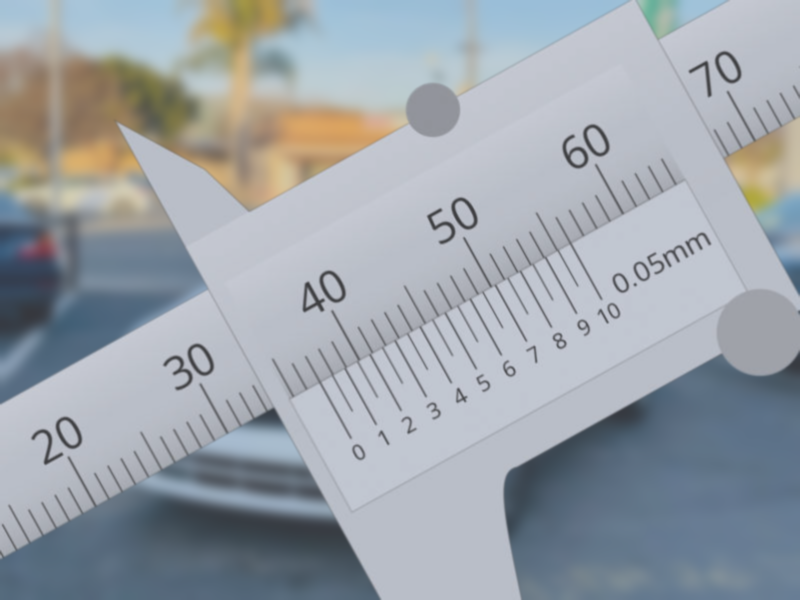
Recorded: 37.0 mm
